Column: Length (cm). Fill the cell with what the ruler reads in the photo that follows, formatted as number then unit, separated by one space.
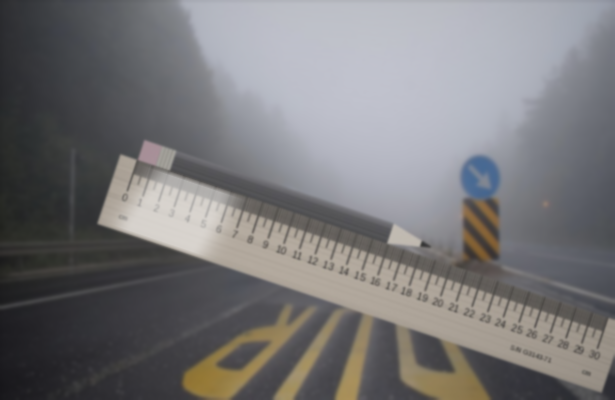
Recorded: 18.5 cm
